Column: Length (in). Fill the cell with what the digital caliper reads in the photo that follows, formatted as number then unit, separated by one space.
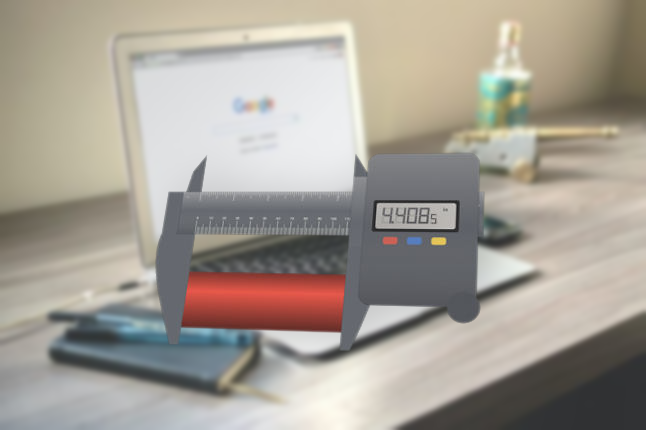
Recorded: 4.4085 in
